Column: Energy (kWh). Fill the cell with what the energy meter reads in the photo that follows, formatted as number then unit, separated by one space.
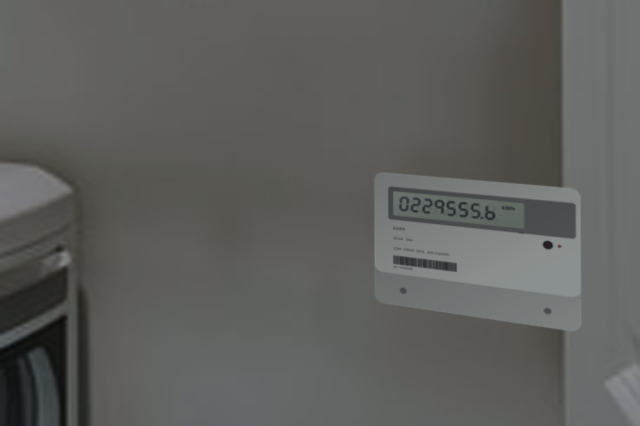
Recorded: 229555.6 kWh
